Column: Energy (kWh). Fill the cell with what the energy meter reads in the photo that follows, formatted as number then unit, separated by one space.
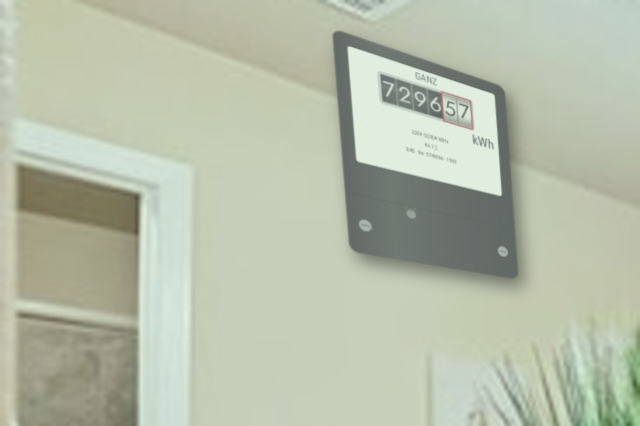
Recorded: 7296.57 kWh
